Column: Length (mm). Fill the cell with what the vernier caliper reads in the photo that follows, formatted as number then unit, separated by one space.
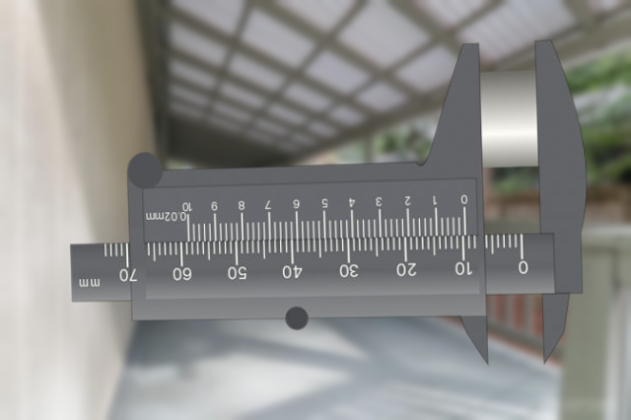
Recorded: 9.6 mm
